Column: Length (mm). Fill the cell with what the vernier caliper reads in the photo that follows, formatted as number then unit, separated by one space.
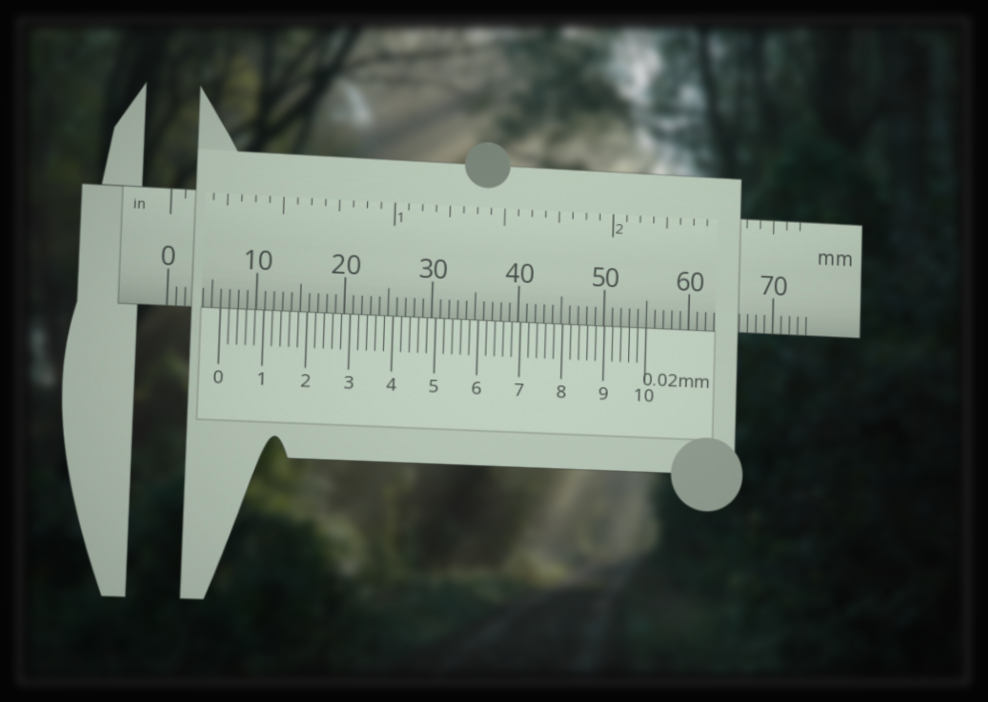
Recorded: 6.0 mm
